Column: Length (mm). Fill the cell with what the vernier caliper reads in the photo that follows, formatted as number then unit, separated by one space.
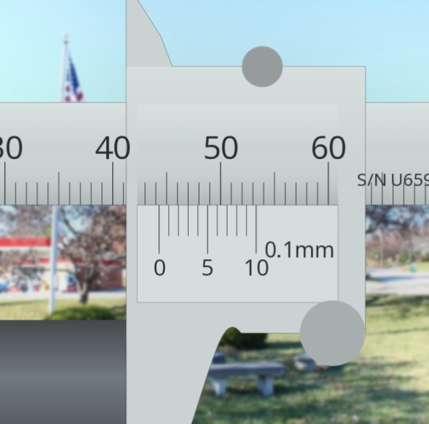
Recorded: 44.3 mm
